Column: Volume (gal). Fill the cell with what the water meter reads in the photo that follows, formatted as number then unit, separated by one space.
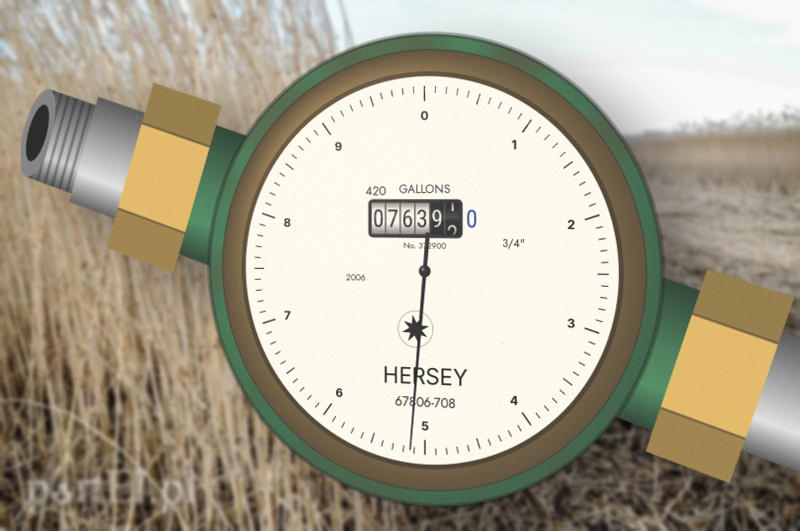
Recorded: 763915.1 gal
